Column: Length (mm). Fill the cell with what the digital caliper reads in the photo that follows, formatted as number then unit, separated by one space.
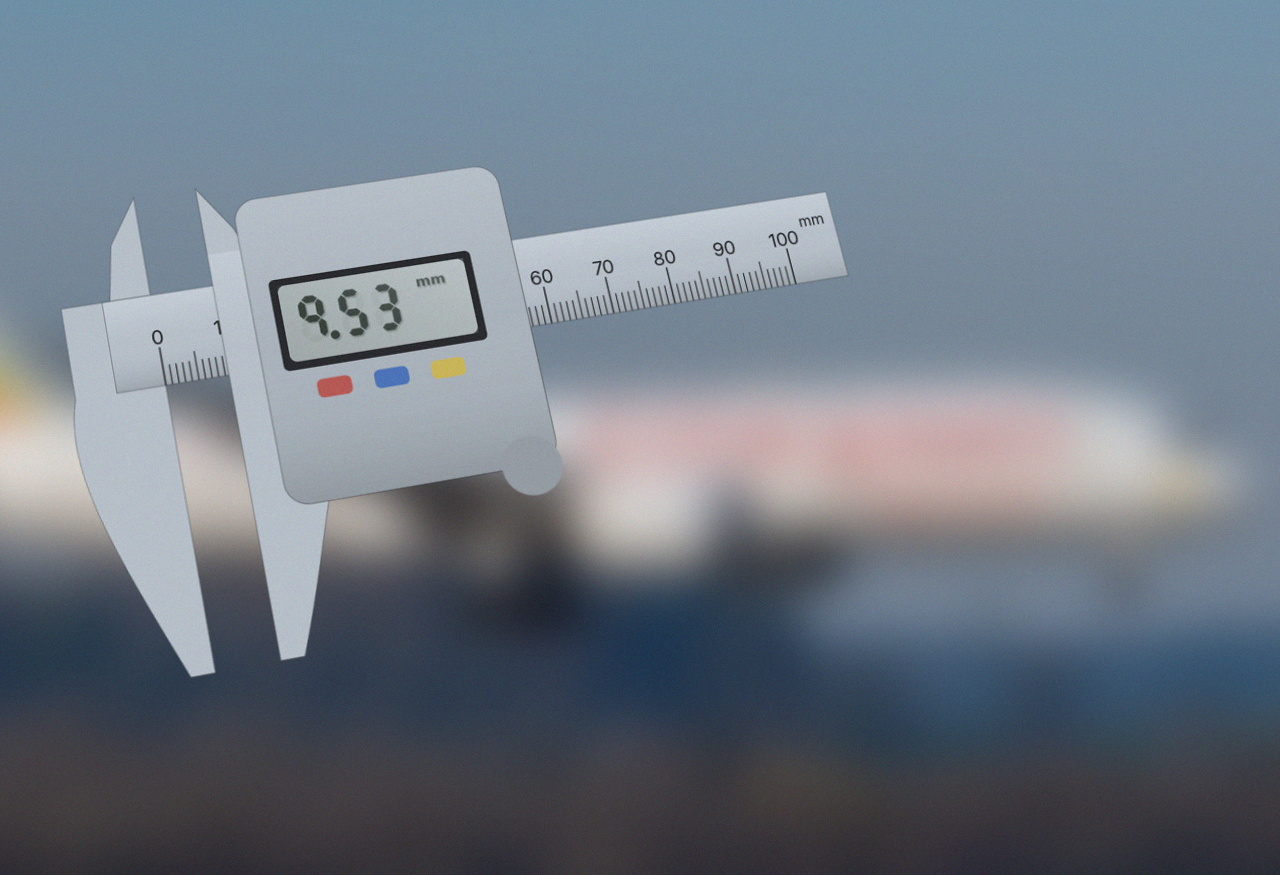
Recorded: 9.53 mm
